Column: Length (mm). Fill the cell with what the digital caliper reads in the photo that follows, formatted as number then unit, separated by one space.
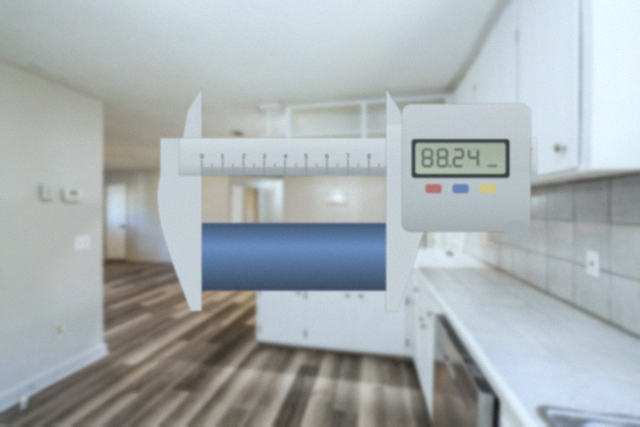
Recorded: 88.24 mm
